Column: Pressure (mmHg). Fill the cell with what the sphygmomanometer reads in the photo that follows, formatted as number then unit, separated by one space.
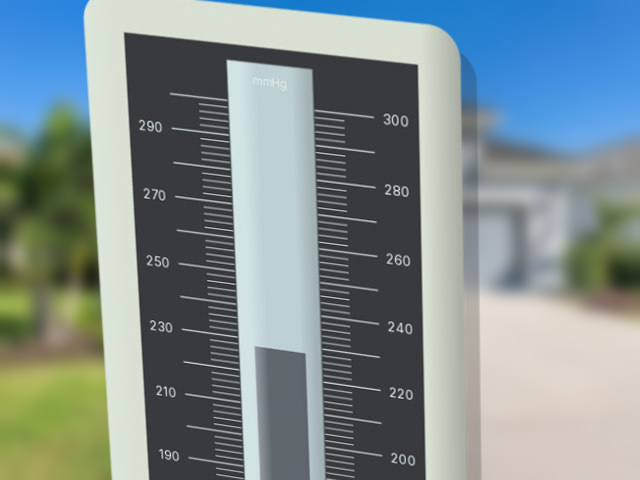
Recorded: 228 mmHg
